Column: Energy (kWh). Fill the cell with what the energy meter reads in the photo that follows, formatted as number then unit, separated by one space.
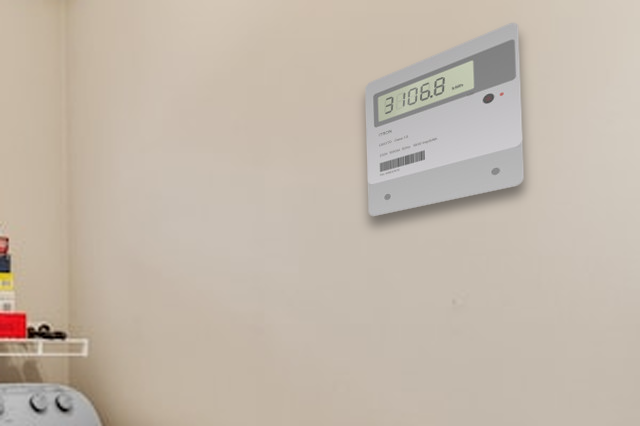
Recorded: 3106.8 kWh
